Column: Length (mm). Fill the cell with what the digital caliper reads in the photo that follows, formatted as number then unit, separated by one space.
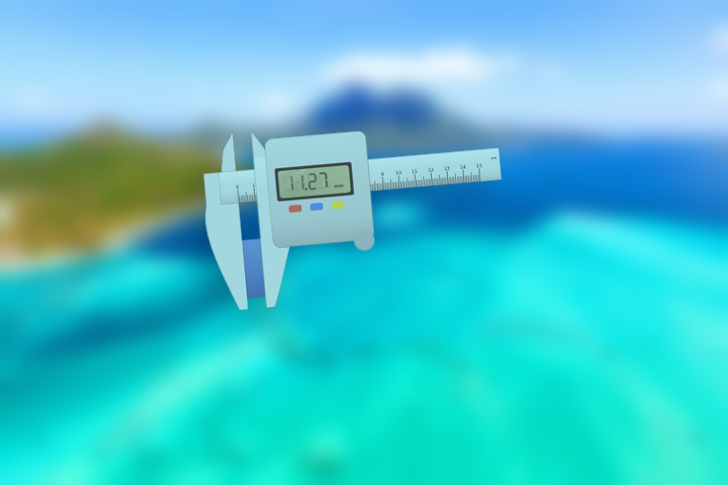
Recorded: 11.27 mm
